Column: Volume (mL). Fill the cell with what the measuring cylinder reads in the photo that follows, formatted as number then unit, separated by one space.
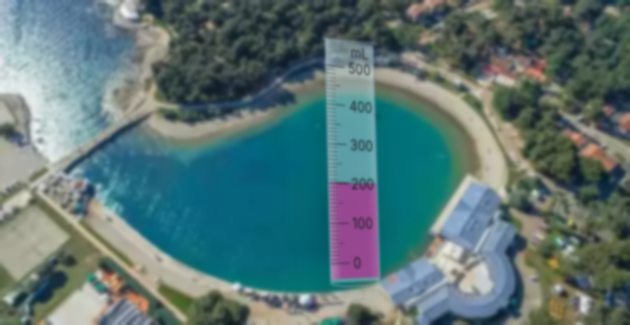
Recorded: 200 mL
